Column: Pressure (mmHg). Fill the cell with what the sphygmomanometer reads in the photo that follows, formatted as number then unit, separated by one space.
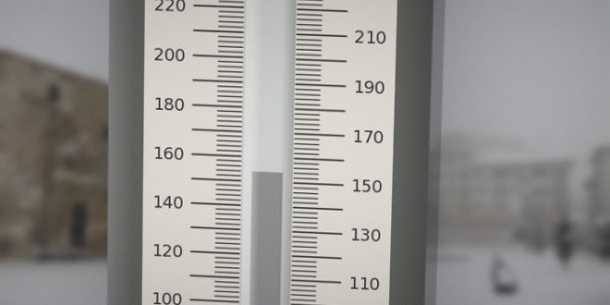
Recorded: 154 mmHg
